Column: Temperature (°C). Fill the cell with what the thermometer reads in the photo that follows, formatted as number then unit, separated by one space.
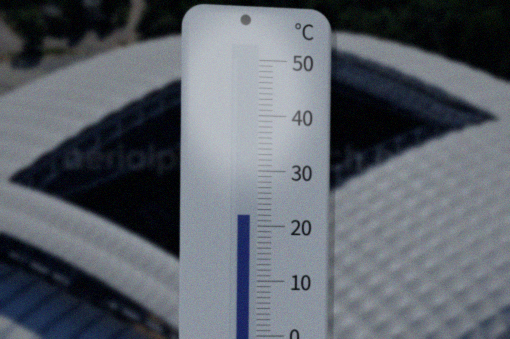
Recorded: 22 °C
